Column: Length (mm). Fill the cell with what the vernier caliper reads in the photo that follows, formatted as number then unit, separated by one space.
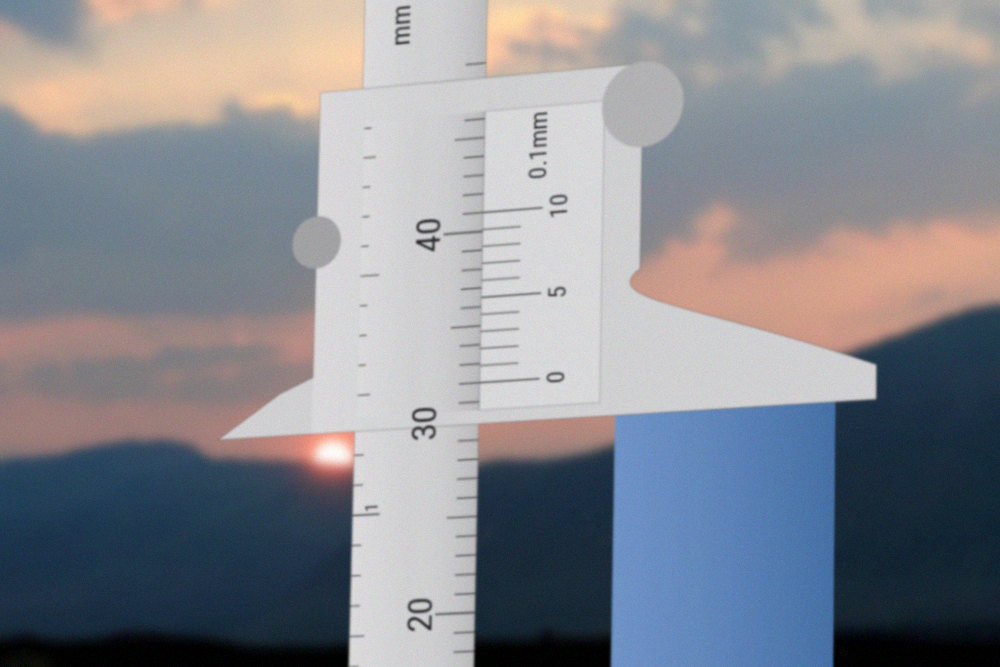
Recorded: 32.0 mm
